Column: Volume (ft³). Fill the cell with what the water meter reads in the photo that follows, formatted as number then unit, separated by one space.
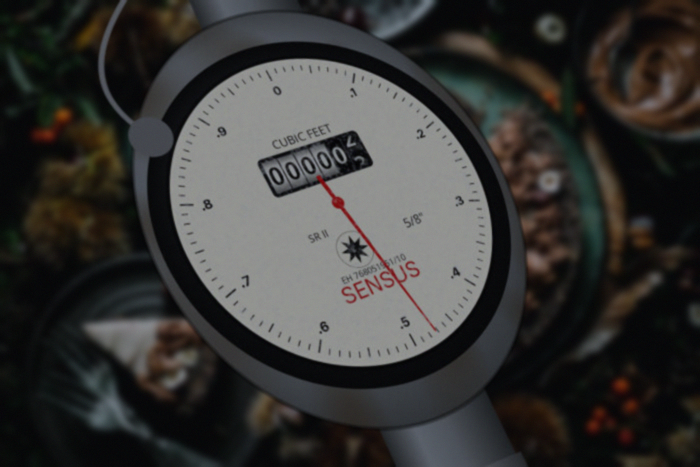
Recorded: 2.47 ft³
